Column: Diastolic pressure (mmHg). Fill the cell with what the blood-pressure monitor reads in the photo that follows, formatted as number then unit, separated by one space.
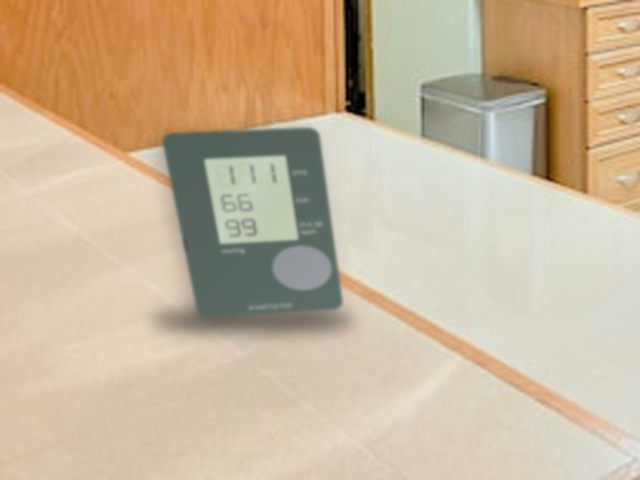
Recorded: 66 mmHg
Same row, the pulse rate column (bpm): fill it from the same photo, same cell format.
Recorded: 99 bpm
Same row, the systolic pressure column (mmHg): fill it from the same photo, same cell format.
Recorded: 111 mmHg
